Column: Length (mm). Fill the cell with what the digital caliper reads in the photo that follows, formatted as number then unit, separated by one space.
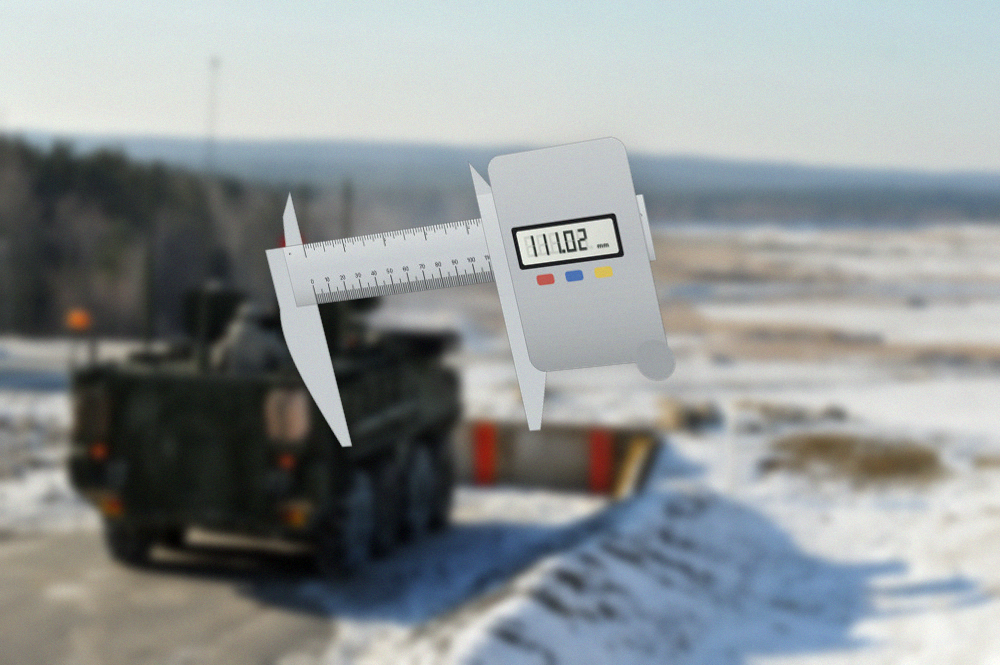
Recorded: 111.02 mm
